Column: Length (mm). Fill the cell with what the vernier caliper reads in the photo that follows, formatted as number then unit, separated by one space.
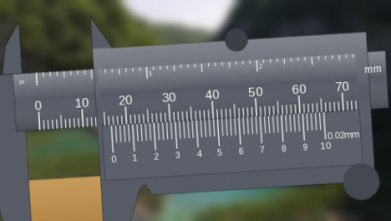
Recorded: 16.5 mm
